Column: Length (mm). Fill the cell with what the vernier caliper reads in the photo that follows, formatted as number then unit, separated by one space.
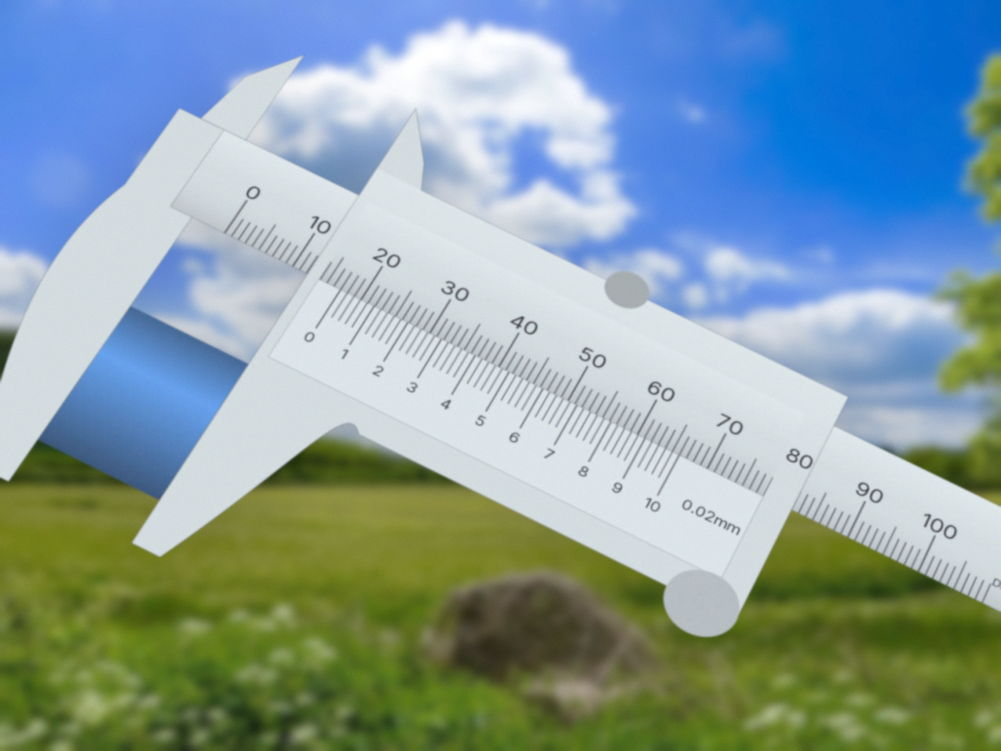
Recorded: 17.0 mm
